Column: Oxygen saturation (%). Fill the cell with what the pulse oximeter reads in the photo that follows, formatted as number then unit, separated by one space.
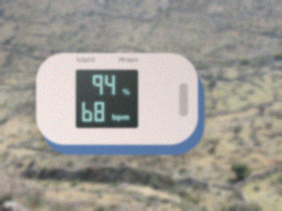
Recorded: 94 %
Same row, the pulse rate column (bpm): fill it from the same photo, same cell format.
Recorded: 68 bpm
